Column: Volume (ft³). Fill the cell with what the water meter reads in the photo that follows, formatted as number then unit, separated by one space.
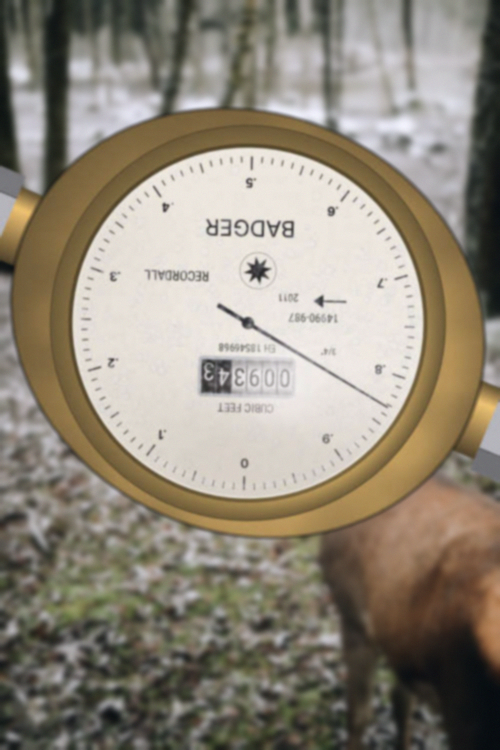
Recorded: 9342.83 ft³
